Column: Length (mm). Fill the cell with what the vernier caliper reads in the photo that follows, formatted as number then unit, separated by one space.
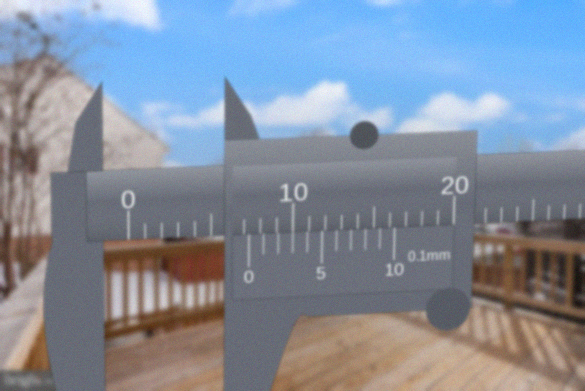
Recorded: 7.3 mm
